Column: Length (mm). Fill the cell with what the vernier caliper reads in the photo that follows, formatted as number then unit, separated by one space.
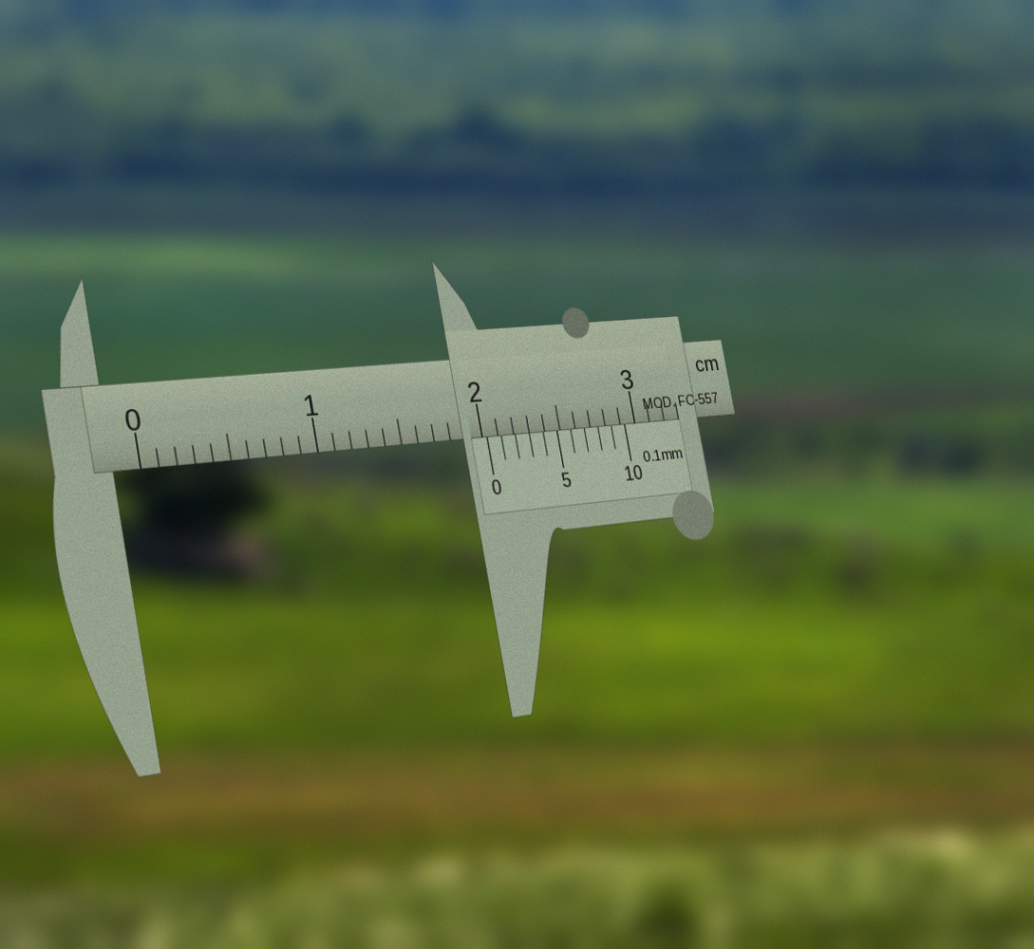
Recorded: 20.3 mm
